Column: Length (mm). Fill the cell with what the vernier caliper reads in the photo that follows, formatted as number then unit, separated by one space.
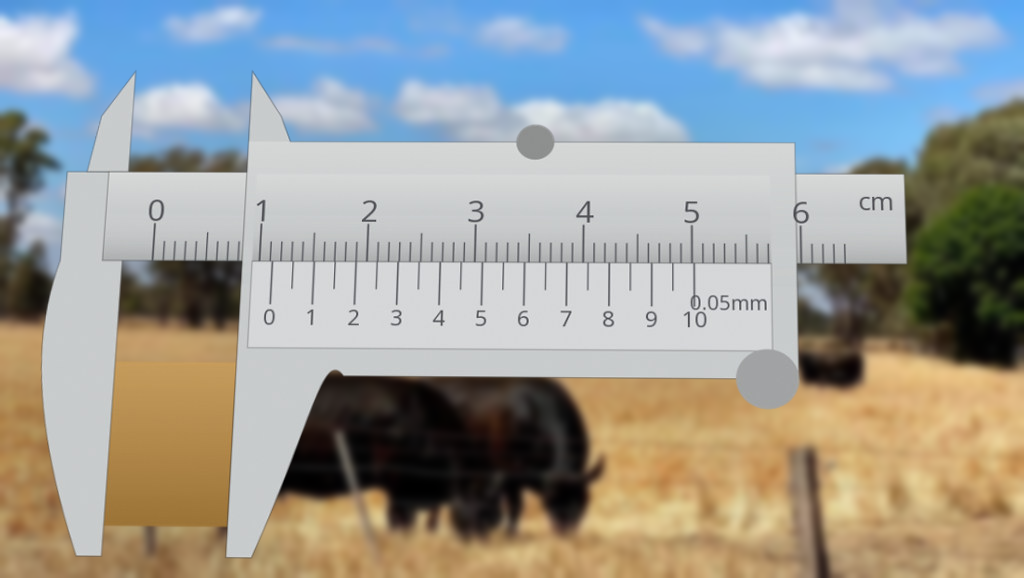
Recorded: 11.2 mm
